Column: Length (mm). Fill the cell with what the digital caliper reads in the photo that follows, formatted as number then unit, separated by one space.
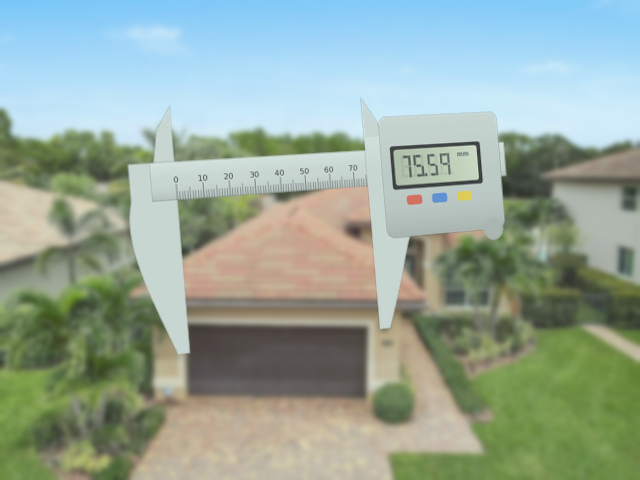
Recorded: 75.59 mm
